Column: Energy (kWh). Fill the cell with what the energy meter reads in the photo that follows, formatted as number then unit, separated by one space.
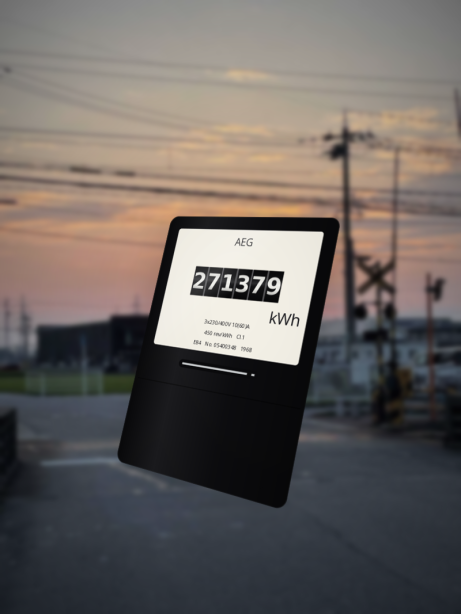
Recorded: 271379 kWh
